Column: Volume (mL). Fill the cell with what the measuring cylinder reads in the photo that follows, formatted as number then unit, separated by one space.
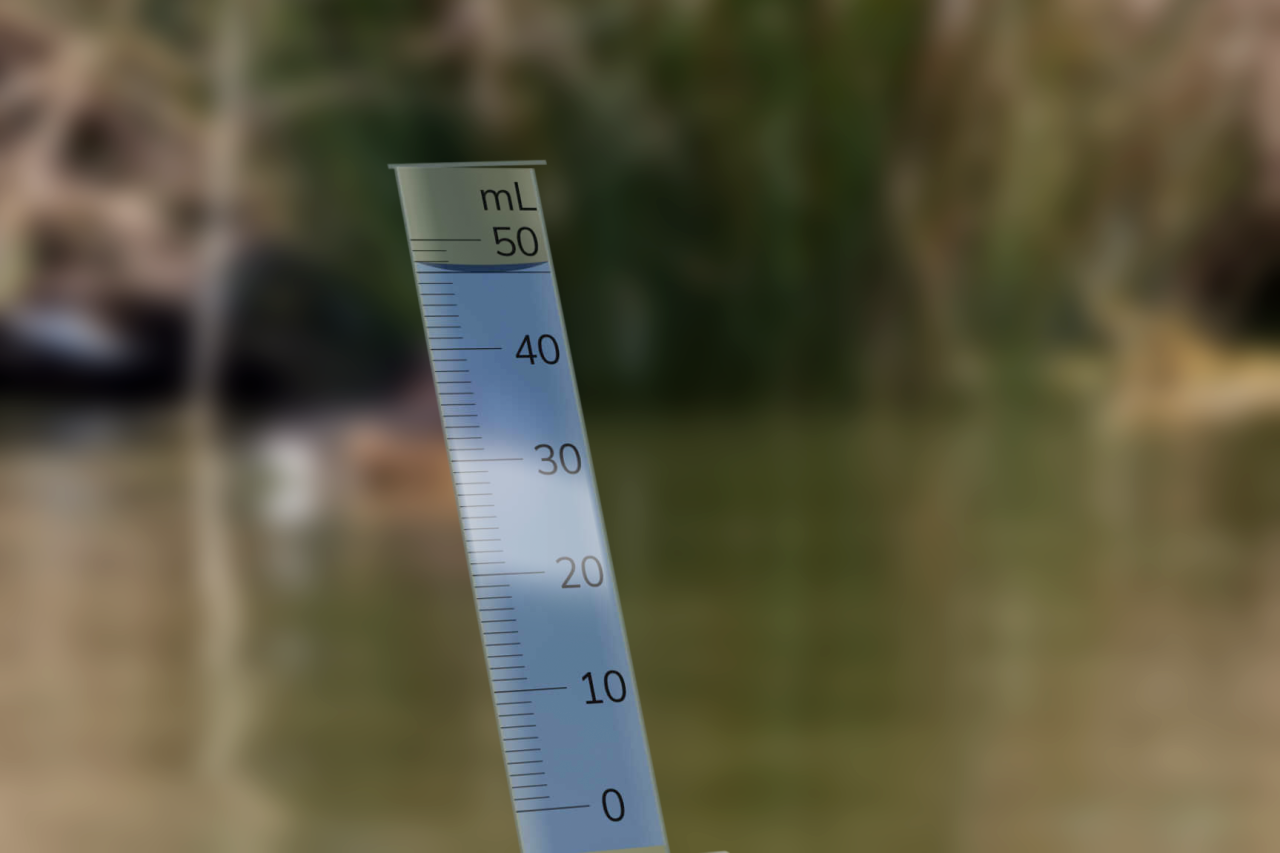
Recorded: 47 mL
